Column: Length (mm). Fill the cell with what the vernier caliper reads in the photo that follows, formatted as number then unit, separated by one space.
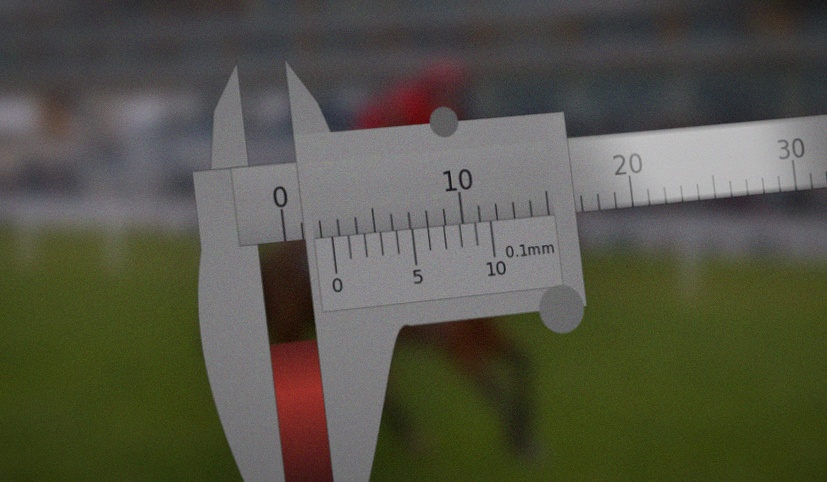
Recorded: 2.6 mm
